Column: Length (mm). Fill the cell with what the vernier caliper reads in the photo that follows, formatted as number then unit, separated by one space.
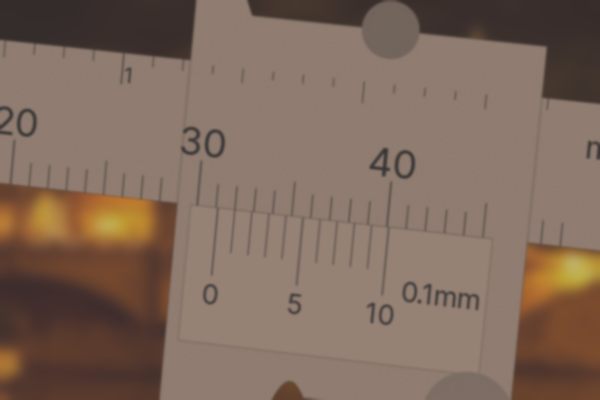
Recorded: 31.1 mm
